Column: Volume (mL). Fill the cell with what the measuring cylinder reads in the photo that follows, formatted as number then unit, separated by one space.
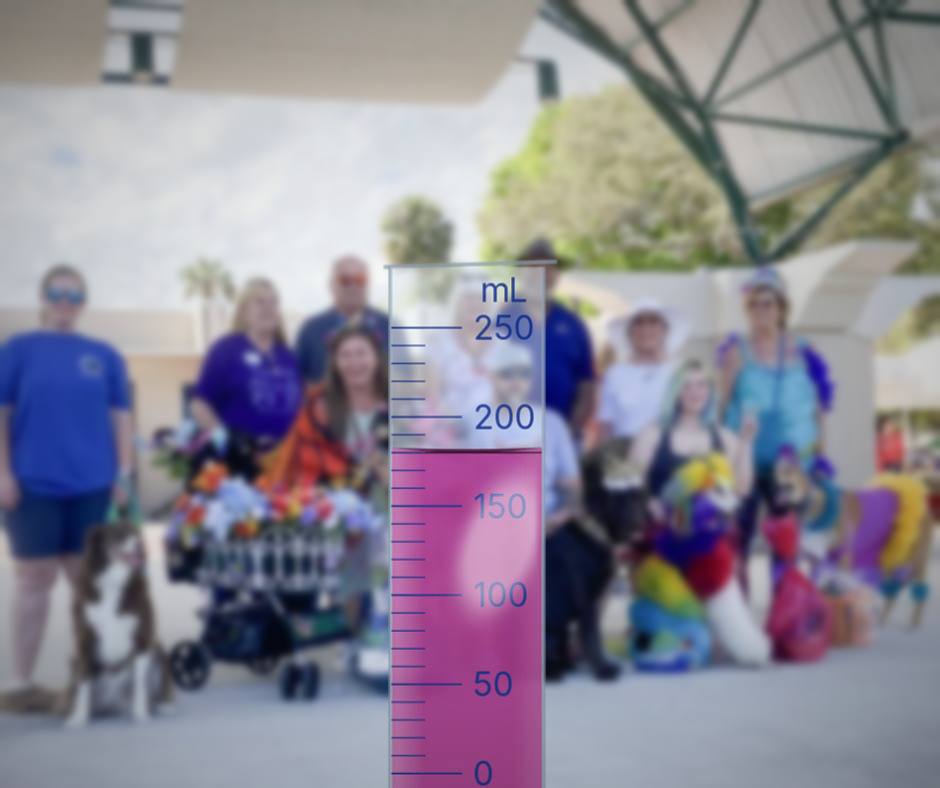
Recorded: 180 mL
